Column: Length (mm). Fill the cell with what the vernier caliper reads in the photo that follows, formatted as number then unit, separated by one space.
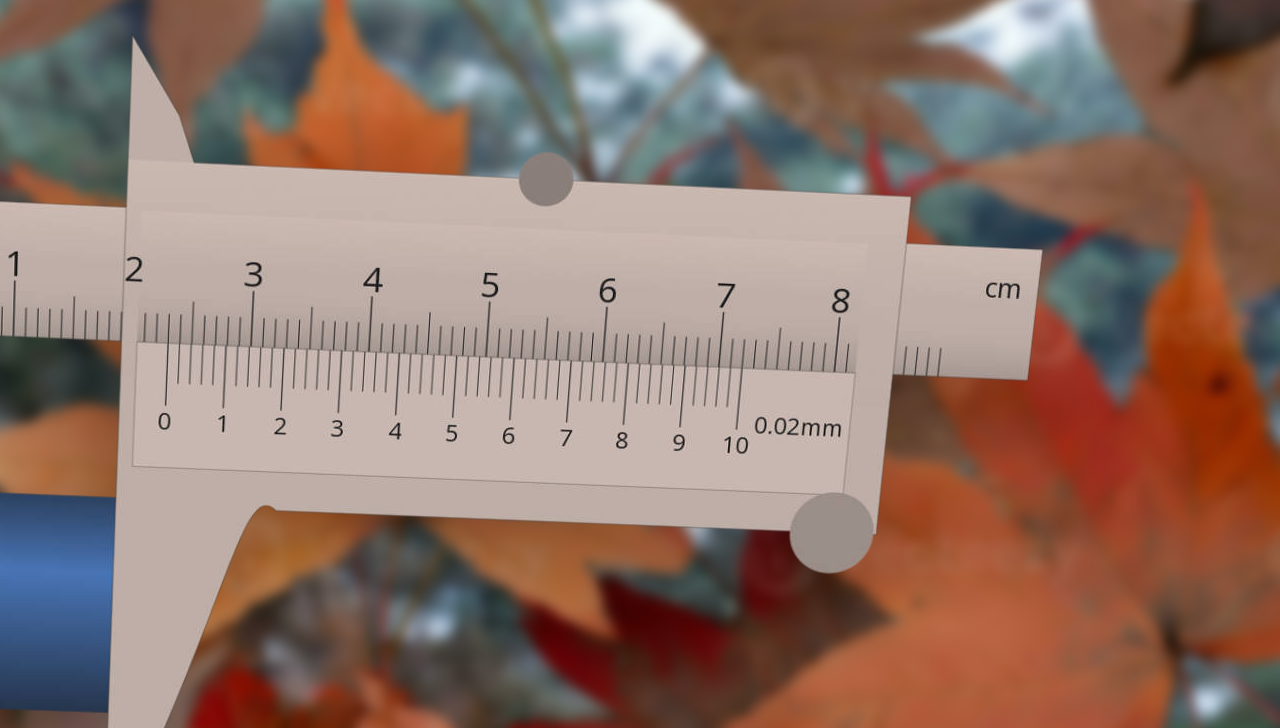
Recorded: 23.0 mm
